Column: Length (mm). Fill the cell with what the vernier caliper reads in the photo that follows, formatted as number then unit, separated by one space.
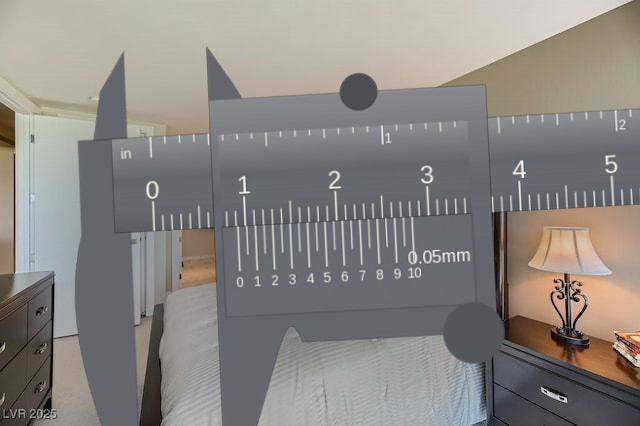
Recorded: 9.2 mm
